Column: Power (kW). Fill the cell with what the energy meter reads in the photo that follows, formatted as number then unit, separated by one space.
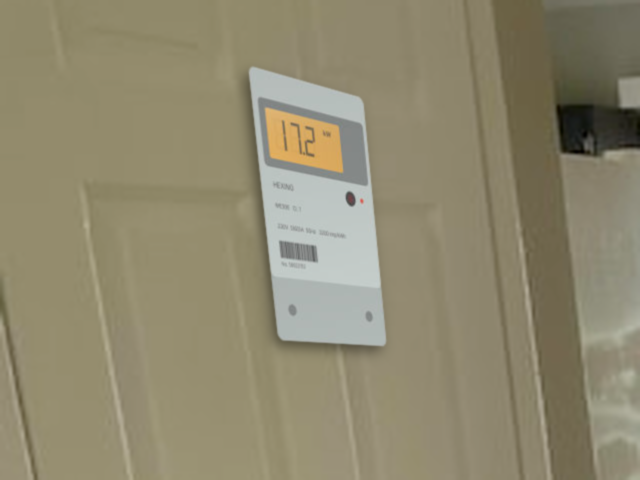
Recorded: 17.2 kW
